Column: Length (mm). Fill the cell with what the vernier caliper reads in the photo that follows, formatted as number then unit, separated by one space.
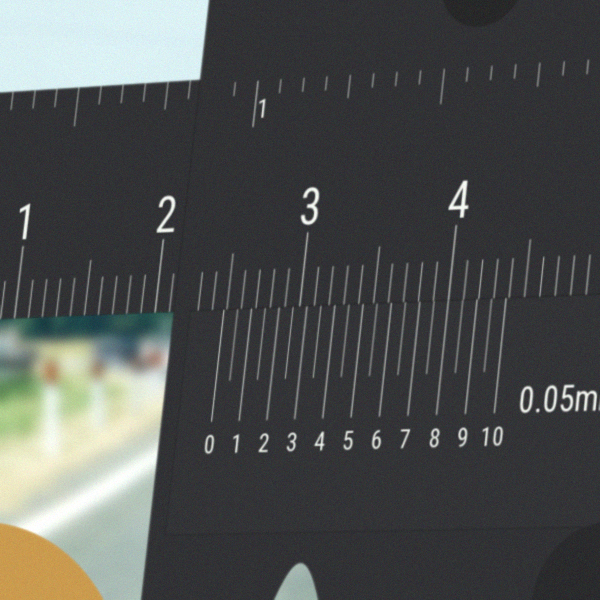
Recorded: 24.8 mm
